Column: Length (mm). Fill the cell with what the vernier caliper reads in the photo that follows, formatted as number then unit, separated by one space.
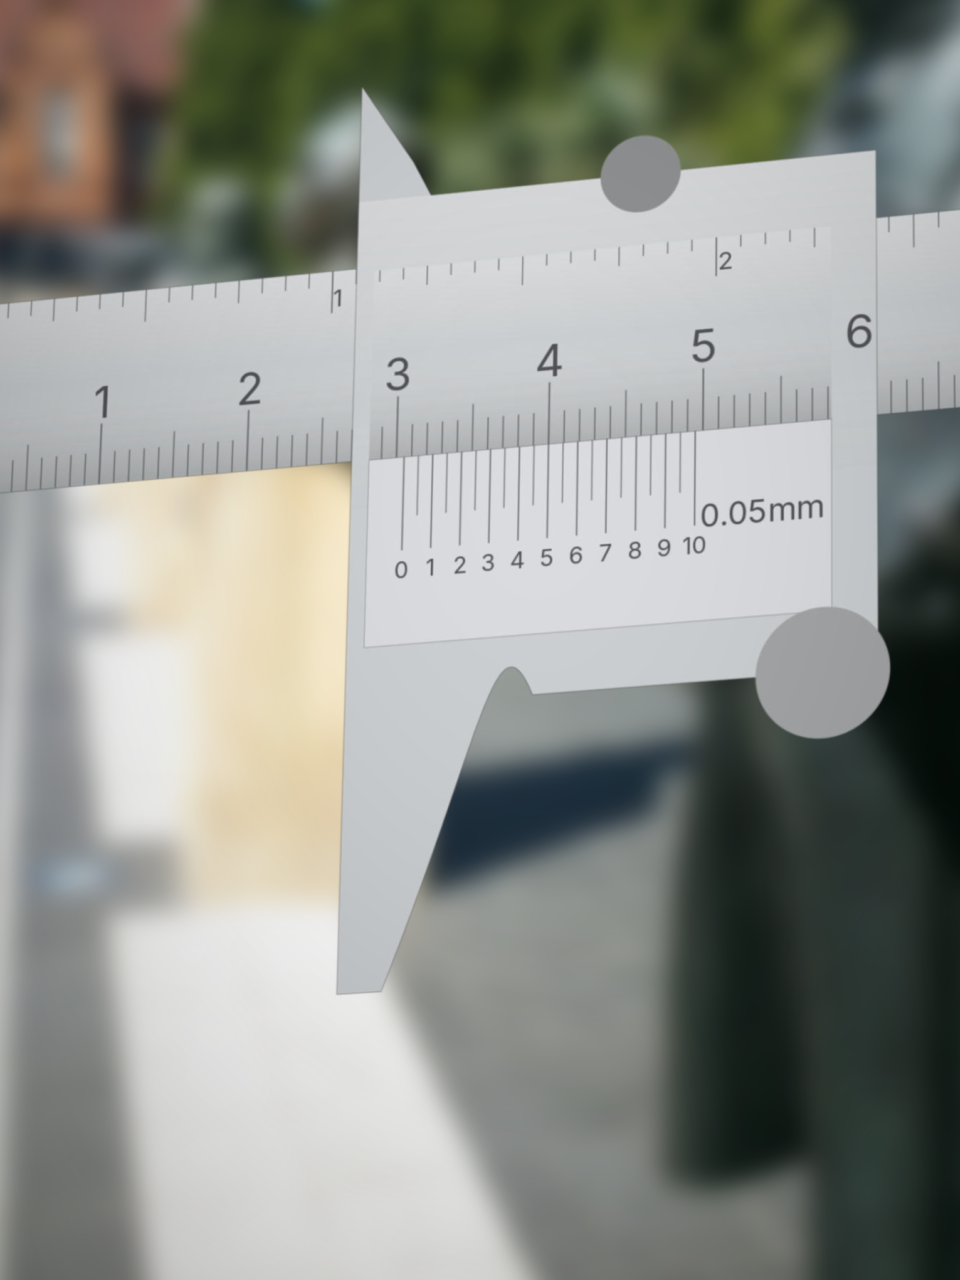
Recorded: 30.5 mm
